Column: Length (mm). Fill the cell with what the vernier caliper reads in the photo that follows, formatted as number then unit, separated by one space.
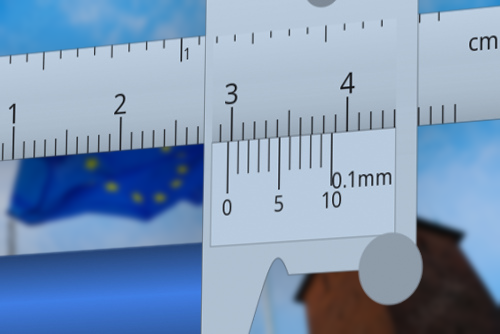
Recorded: 29.7 mm
